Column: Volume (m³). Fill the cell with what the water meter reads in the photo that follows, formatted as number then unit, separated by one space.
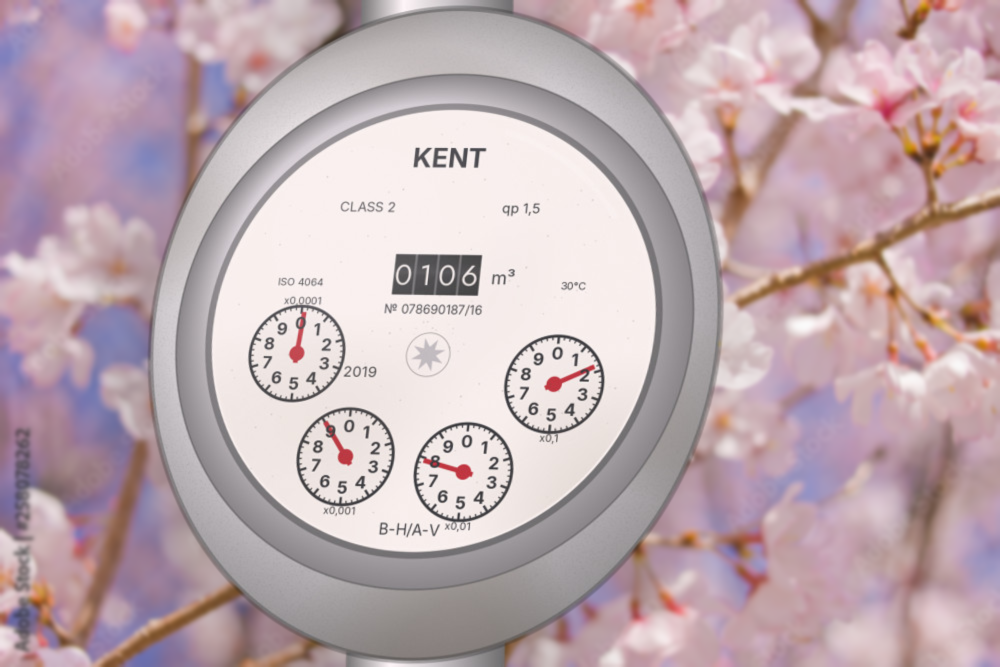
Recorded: 106.1790 m³
